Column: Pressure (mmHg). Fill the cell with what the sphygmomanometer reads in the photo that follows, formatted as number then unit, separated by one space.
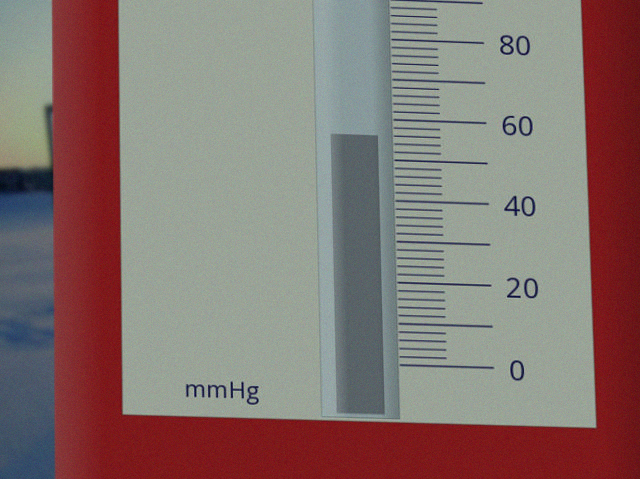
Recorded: 56 mmHg
